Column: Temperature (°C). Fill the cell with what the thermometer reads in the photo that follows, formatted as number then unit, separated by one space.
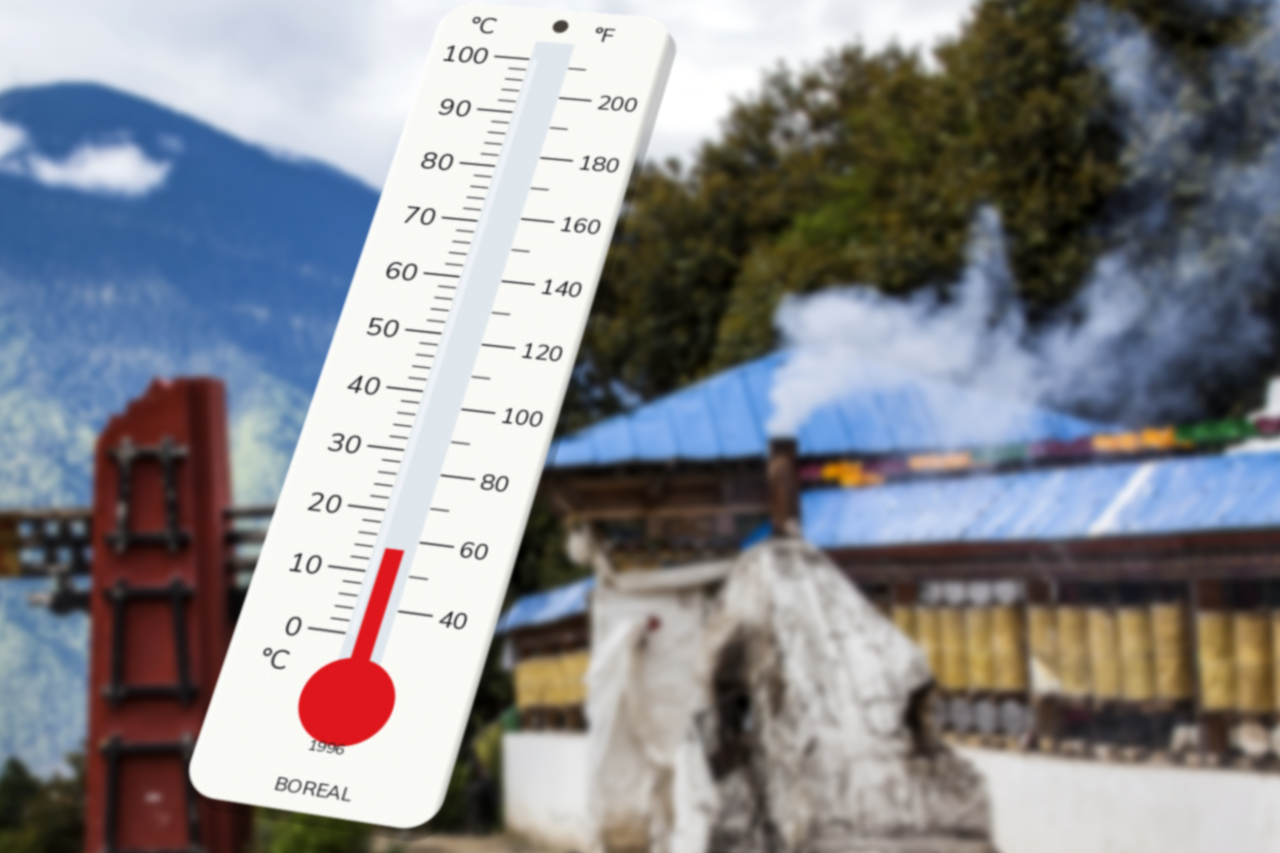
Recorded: 14 °C
